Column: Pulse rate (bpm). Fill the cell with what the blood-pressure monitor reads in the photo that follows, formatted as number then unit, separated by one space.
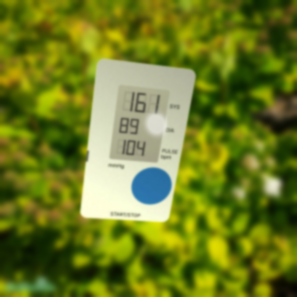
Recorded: 104 bpm
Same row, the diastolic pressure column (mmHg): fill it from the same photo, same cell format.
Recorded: 89 mmHg
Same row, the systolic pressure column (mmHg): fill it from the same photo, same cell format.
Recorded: 161 mmHg
